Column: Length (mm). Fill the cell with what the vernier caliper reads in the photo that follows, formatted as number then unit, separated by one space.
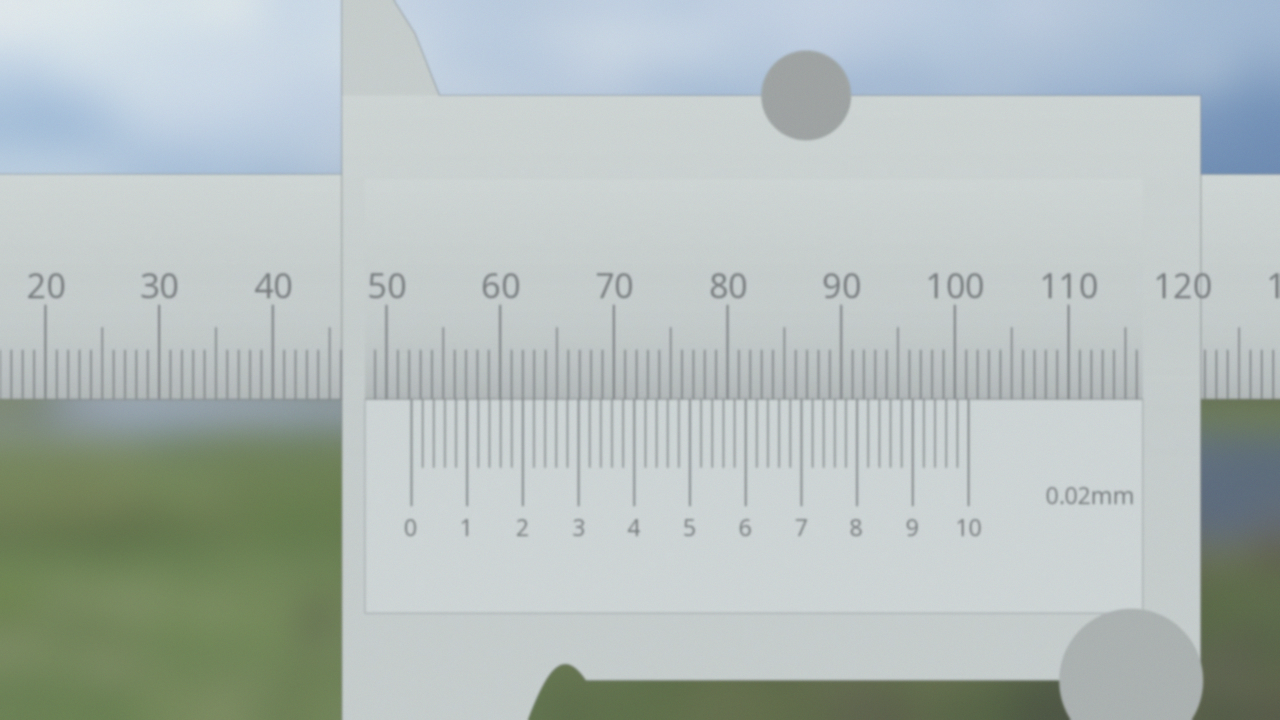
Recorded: 52.2 mm
